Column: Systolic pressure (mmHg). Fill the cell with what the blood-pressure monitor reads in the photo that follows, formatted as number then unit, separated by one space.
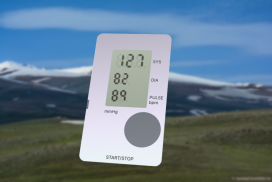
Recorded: 127 mmHg
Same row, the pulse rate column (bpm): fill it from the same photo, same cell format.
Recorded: 89 bpm
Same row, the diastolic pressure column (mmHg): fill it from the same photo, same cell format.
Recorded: 82 mmHg
